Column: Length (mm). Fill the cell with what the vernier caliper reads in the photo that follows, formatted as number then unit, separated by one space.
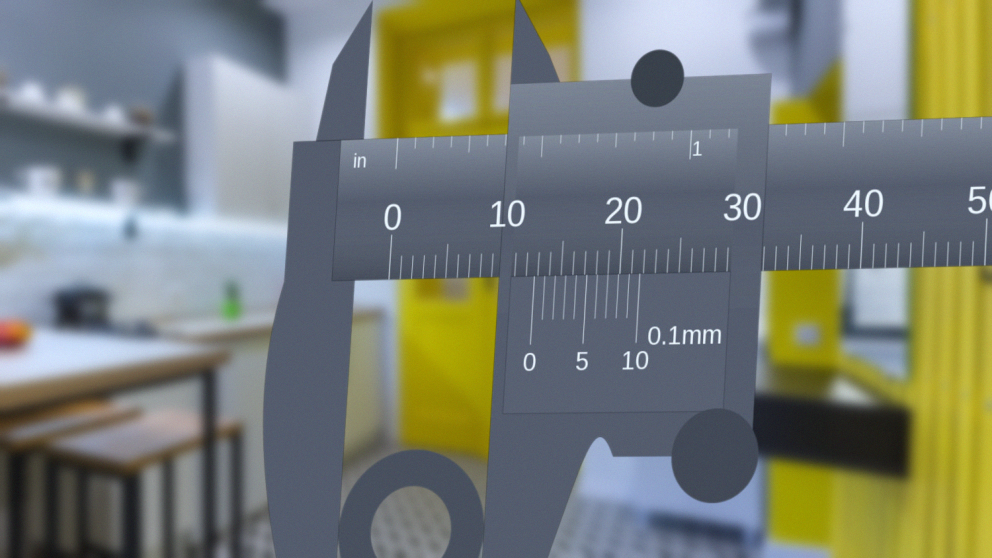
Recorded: 12.7 mm
